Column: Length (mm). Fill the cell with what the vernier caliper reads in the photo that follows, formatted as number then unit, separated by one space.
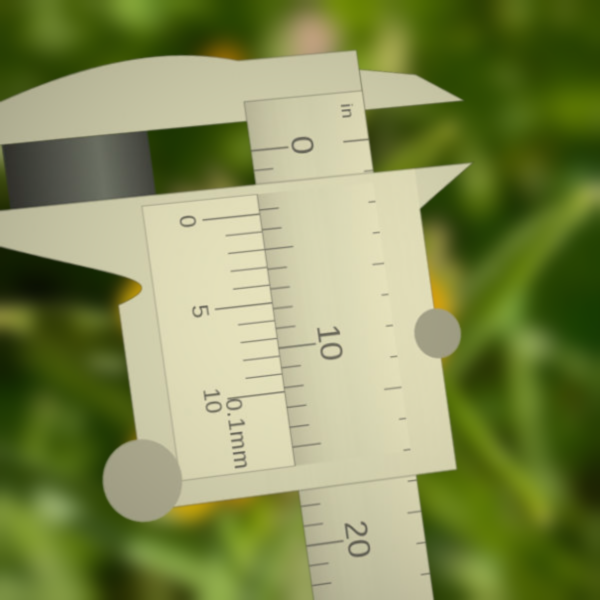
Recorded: 3.2 mm
